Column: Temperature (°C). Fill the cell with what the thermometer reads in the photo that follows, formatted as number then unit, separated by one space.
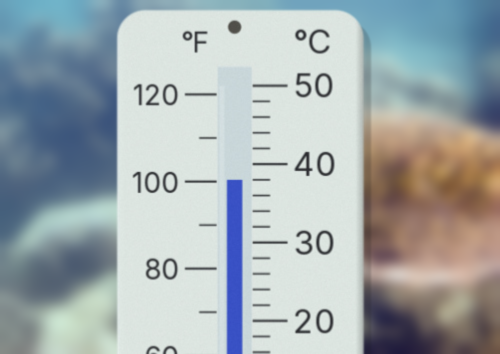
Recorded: 38 °C
